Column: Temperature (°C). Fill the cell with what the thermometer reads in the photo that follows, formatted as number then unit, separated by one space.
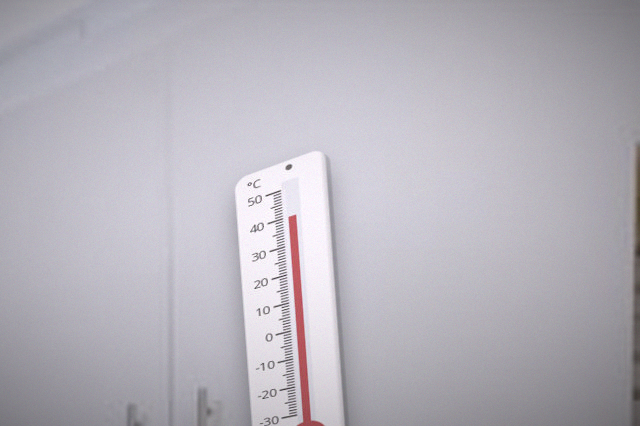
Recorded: 40 °C
